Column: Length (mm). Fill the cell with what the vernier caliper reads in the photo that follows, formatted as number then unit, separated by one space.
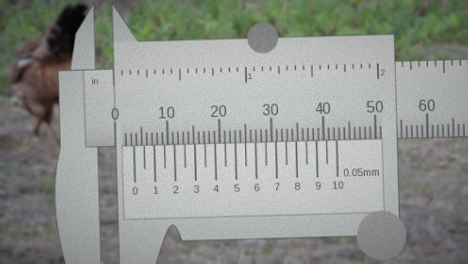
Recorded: 3.5 mm
